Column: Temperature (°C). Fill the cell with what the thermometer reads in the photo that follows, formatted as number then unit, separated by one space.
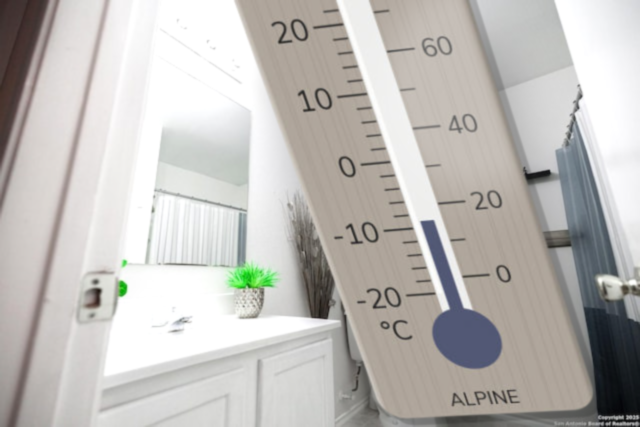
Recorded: -9 °C
